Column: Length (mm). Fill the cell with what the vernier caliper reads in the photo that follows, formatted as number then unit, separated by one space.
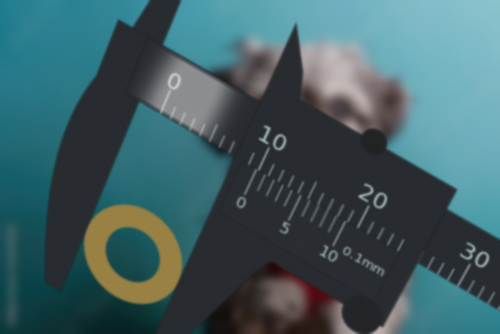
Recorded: 9.8 mm
